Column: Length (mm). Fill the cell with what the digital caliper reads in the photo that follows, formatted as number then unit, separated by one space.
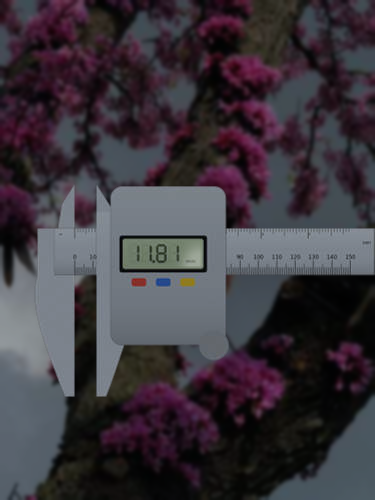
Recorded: 11.81 mm
